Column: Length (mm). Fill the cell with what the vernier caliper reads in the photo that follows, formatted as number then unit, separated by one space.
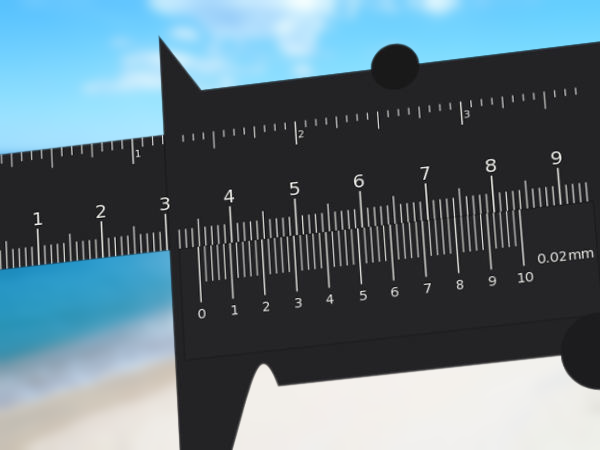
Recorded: 34.8 mm
